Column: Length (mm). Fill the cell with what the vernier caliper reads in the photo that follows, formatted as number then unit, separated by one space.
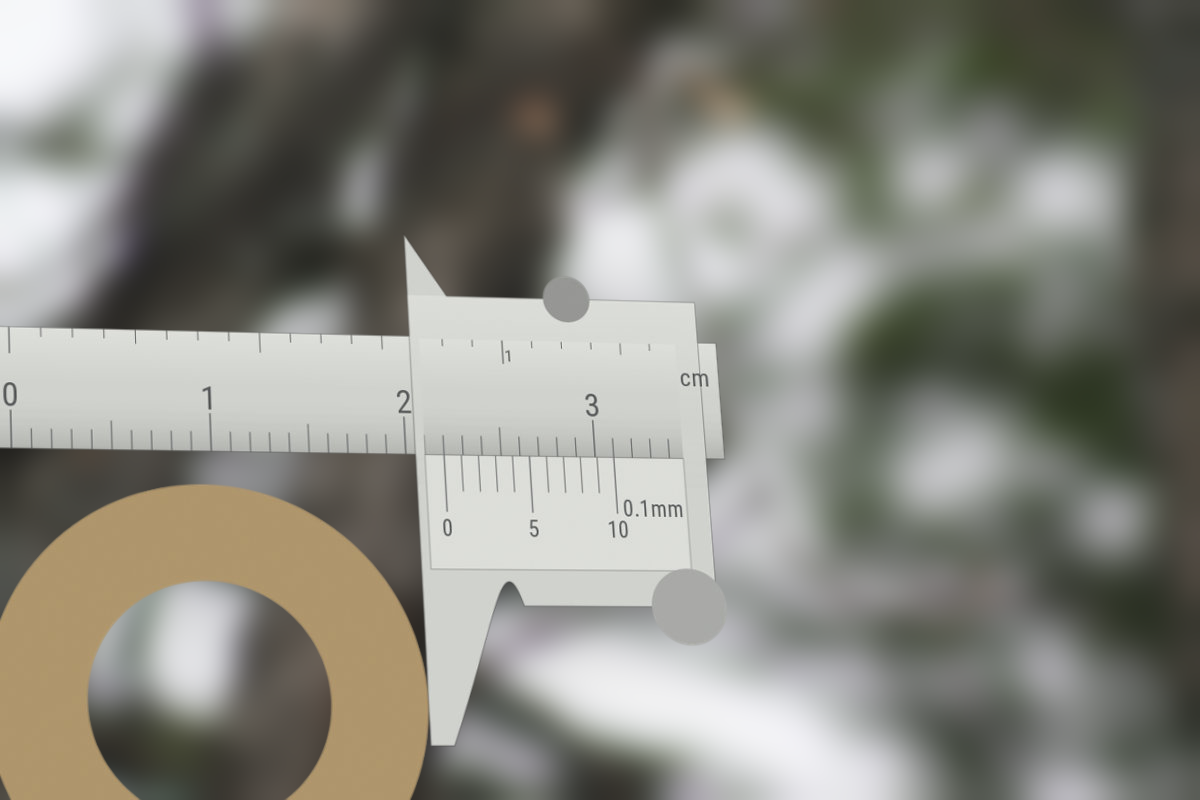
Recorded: 22.0 mm
